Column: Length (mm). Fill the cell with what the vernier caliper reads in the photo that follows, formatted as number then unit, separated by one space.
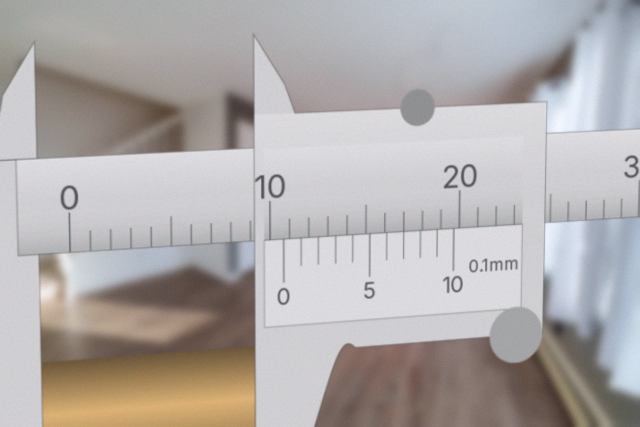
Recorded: 10.7 mm
